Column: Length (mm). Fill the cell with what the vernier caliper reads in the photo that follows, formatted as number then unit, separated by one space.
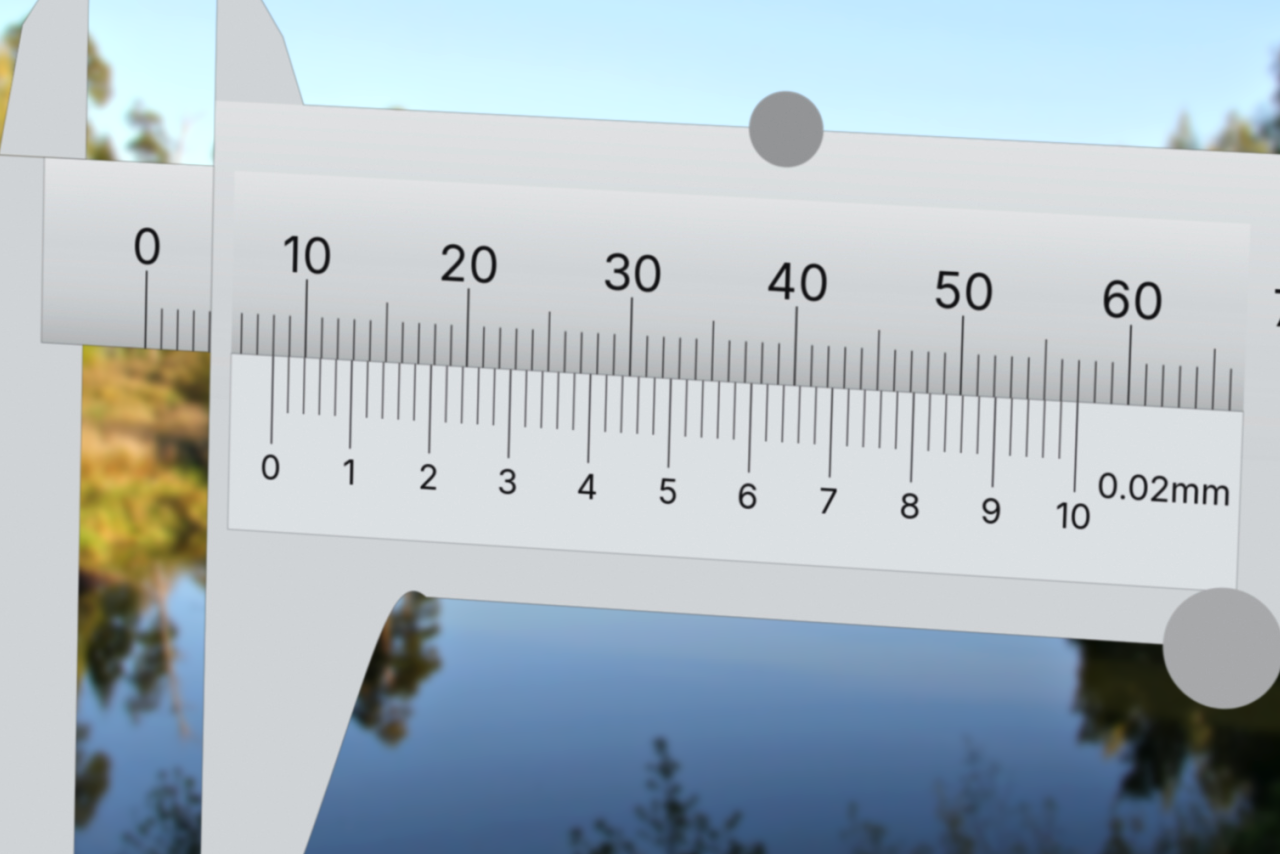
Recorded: 8.0 mm
